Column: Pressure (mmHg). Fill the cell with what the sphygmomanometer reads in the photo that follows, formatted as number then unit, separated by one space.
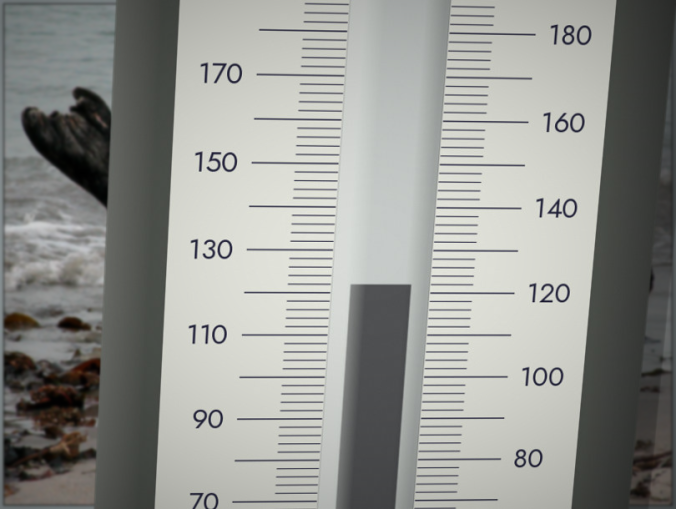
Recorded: 122 mmHg
